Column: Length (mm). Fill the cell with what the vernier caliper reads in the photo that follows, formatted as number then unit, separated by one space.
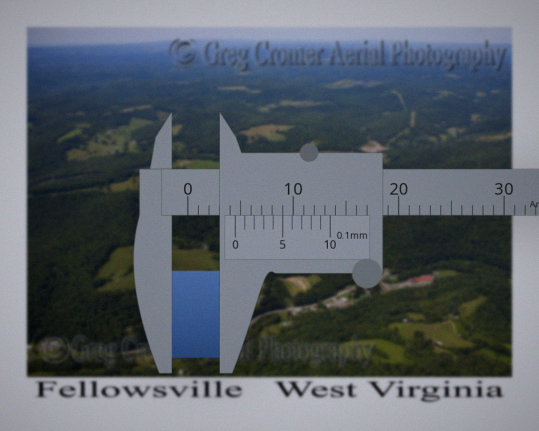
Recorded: 4.5 mm
